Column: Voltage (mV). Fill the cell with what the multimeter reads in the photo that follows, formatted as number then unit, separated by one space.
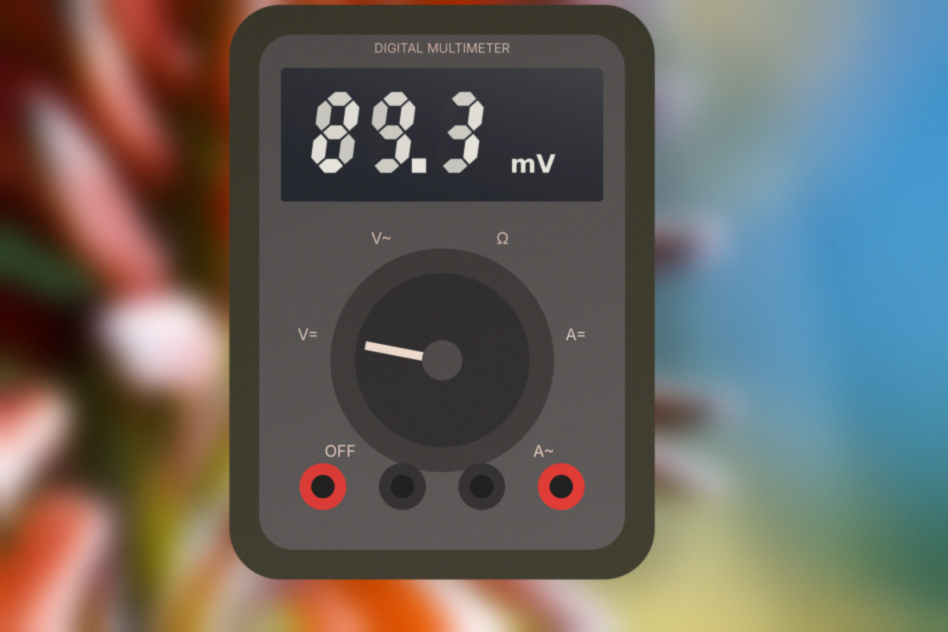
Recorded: 89.3 mV
